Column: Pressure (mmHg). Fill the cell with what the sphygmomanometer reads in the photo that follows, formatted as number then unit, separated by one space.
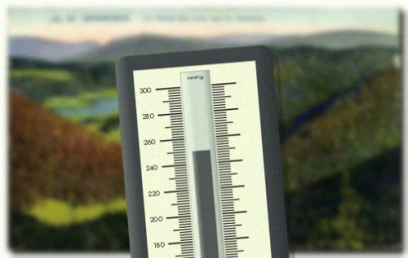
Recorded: 250 mmHg
